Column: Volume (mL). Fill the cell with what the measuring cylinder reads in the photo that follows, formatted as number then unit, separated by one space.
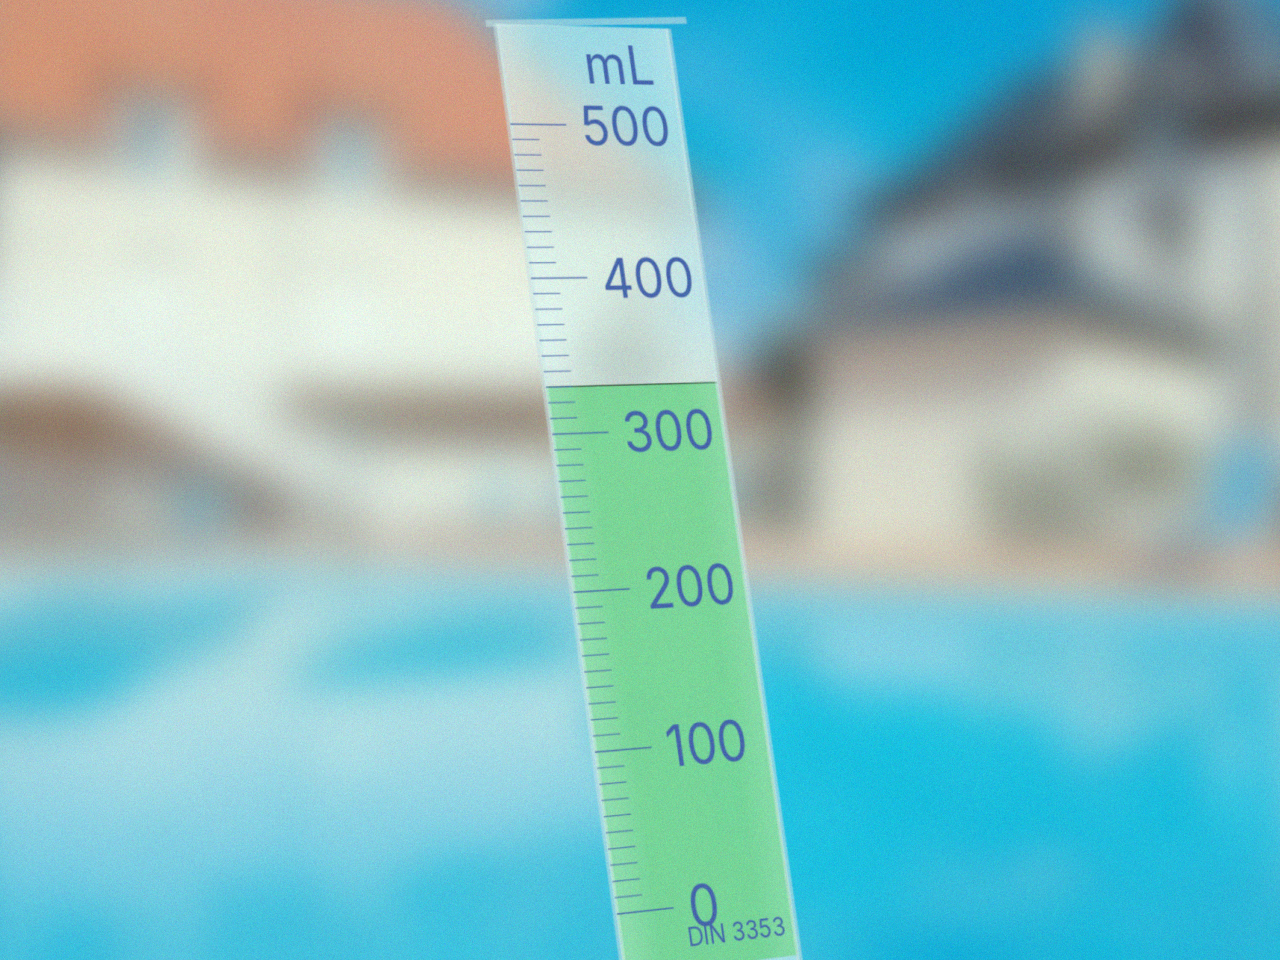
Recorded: 330 mL
